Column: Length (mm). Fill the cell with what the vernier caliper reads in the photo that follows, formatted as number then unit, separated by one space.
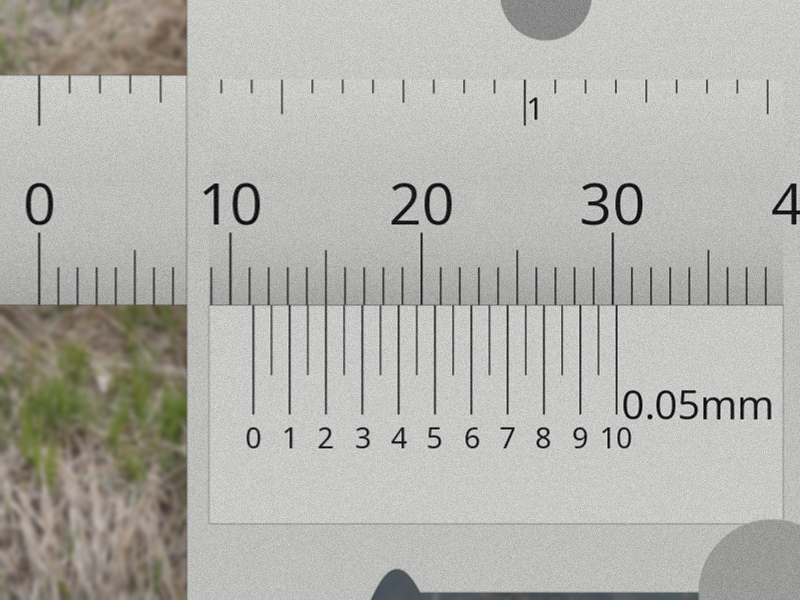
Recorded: 11.2 mm
